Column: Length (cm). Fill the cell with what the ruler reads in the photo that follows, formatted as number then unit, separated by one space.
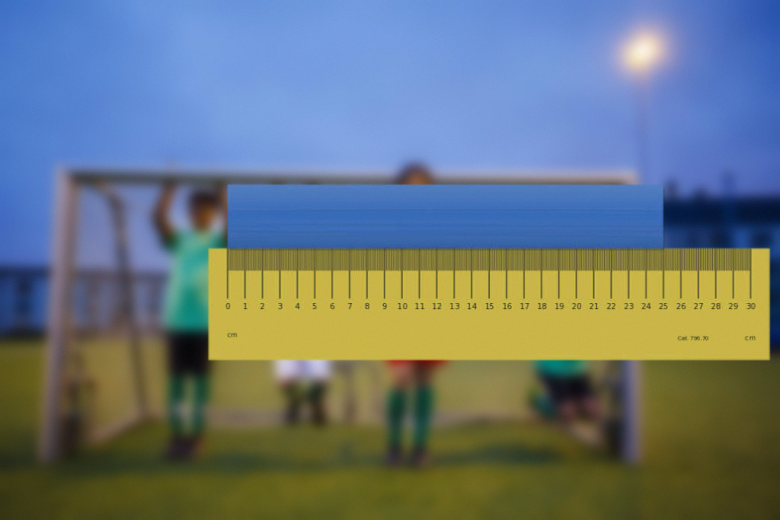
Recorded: 25 cm
